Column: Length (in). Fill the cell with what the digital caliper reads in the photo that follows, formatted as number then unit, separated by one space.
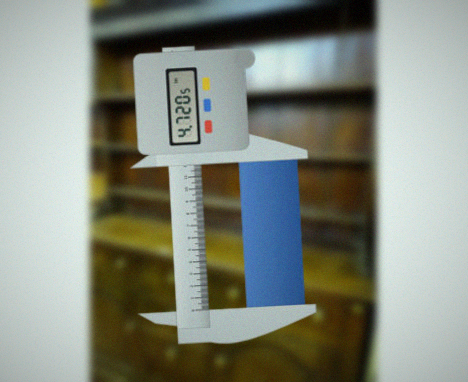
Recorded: 4.7205 in
